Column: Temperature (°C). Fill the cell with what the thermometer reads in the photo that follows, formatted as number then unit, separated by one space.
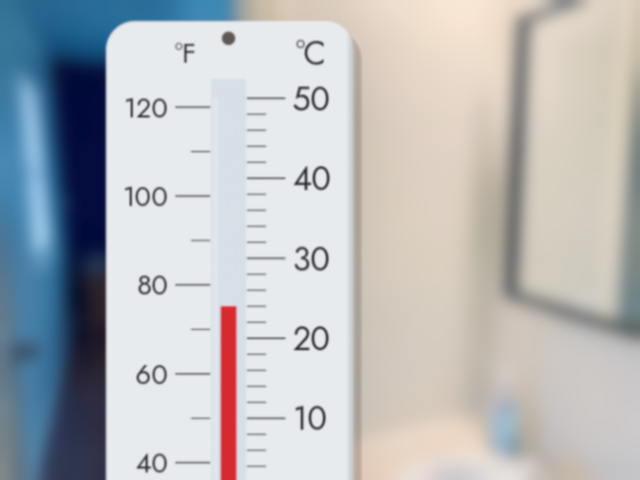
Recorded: 24 °C
